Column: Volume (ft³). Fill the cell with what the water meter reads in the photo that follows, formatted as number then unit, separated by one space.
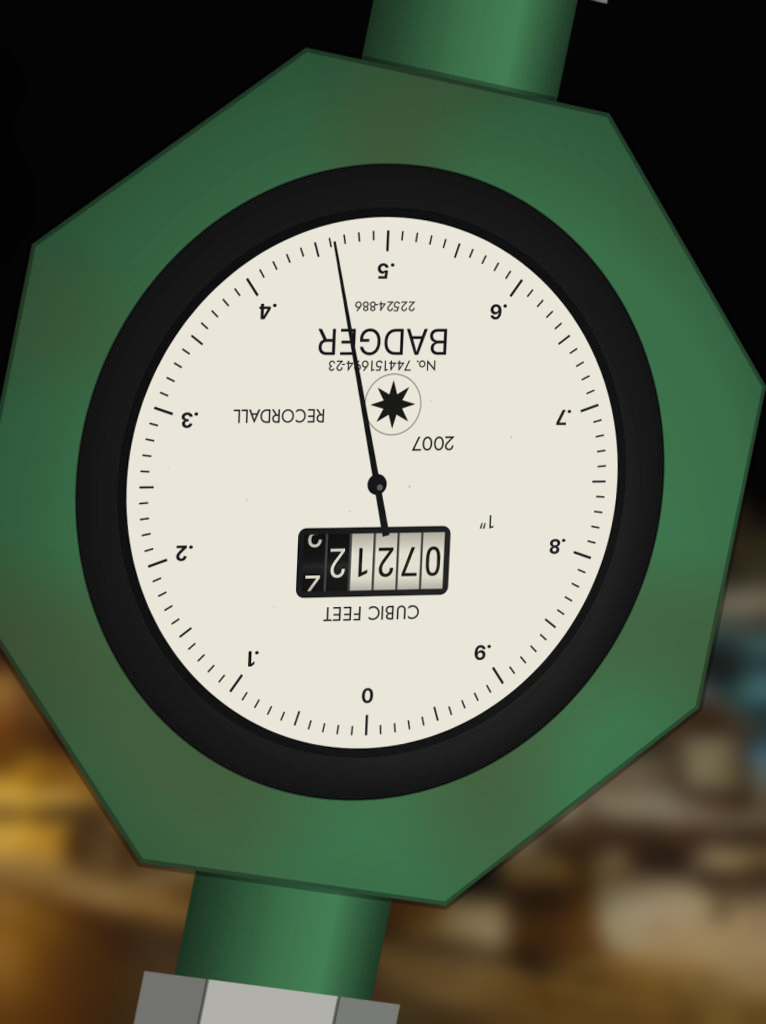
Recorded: 72122.46 ft³
